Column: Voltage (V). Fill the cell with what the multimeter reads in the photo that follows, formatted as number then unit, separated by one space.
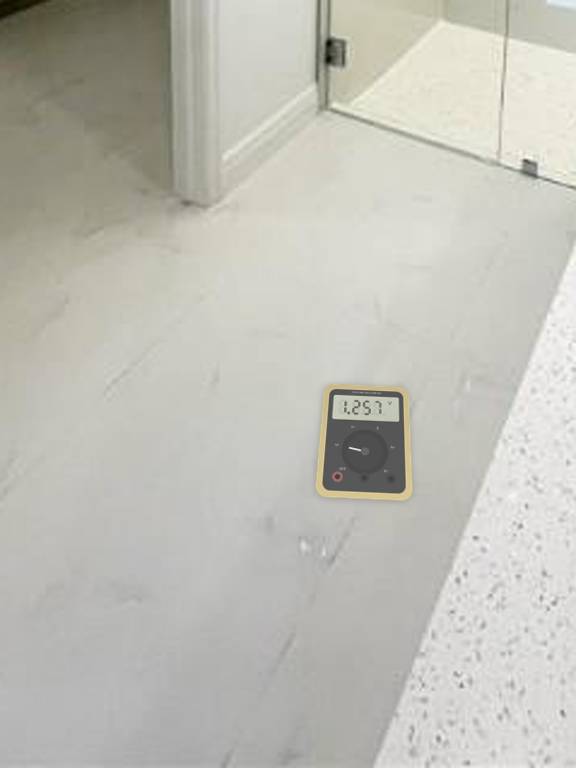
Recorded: 1.257 V
